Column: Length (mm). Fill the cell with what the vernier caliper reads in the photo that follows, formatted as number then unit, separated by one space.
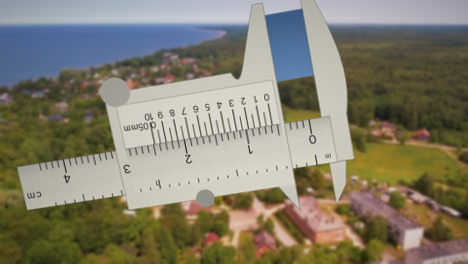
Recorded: 5.8 mm
